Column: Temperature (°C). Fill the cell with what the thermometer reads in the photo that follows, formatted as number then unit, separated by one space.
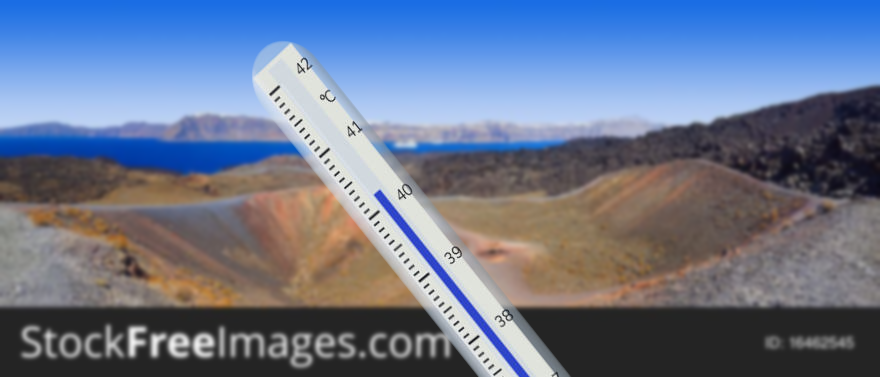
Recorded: 40.2 °C
